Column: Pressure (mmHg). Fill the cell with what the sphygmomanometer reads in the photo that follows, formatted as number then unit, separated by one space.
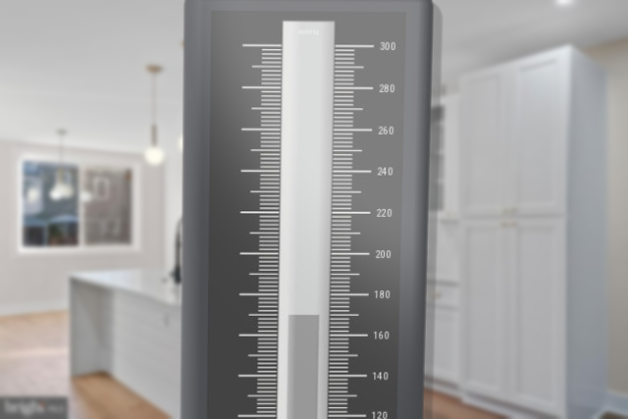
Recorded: 170 mmHg
